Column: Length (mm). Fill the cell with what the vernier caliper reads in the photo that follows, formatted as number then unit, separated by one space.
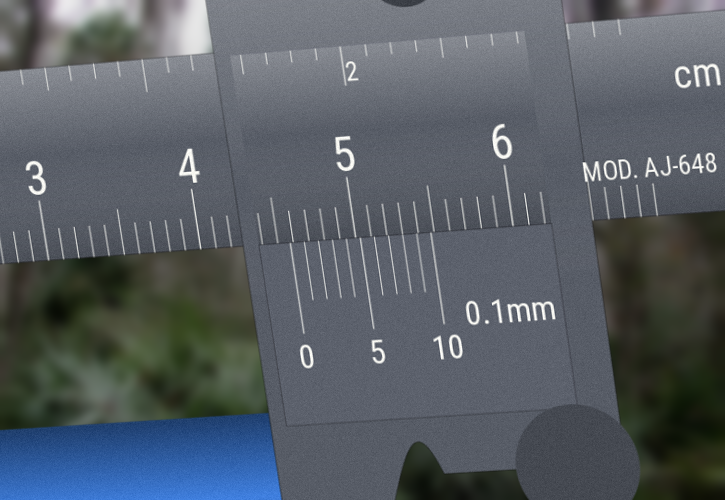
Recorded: 45.8 mm
